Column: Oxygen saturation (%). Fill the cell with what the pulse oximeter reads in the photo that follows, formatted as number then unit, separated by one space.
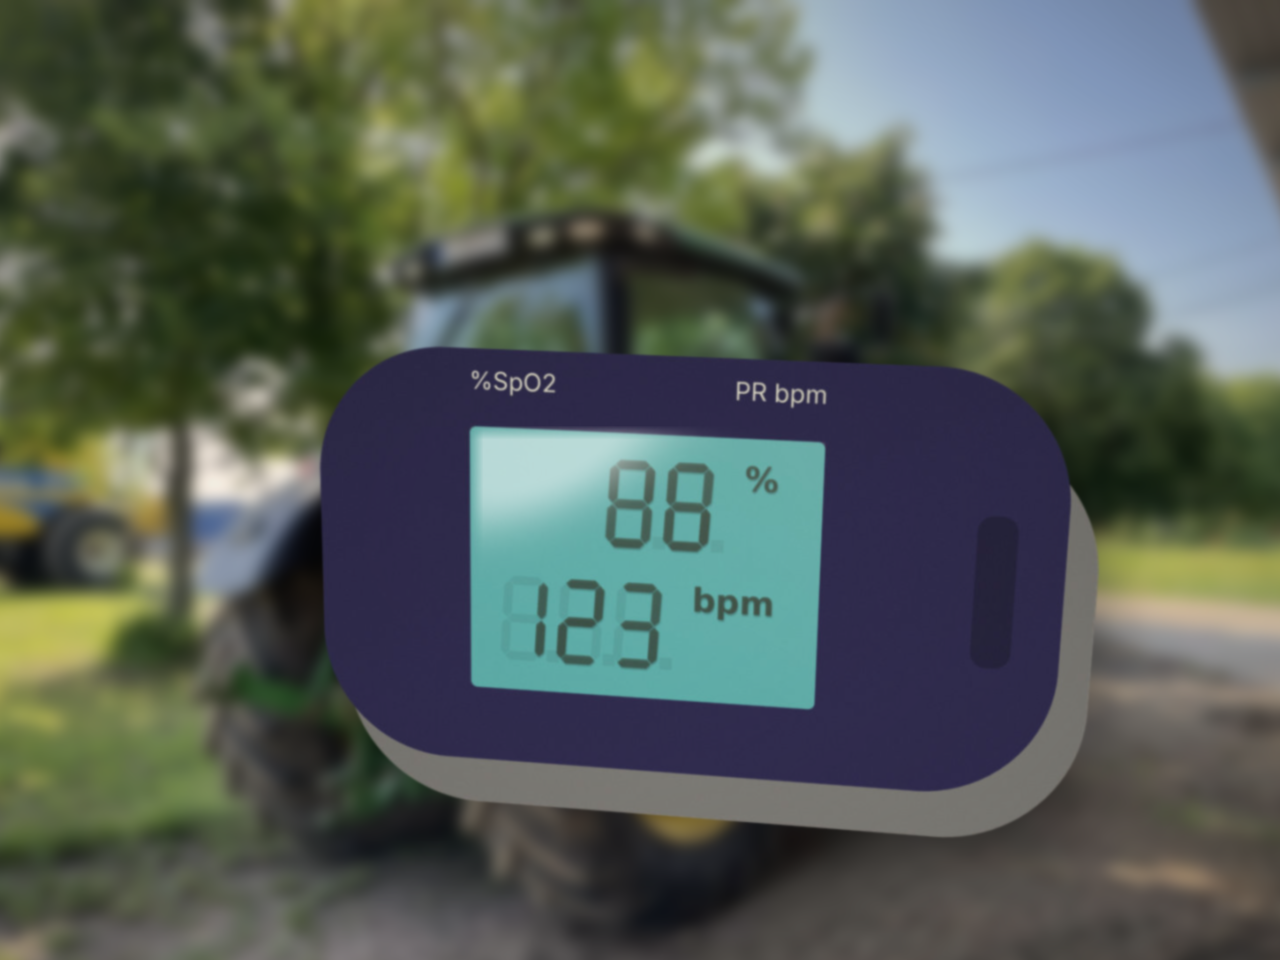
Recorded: 88 %
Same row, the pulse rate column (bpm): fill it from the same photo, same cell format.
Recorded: 123 bpm
